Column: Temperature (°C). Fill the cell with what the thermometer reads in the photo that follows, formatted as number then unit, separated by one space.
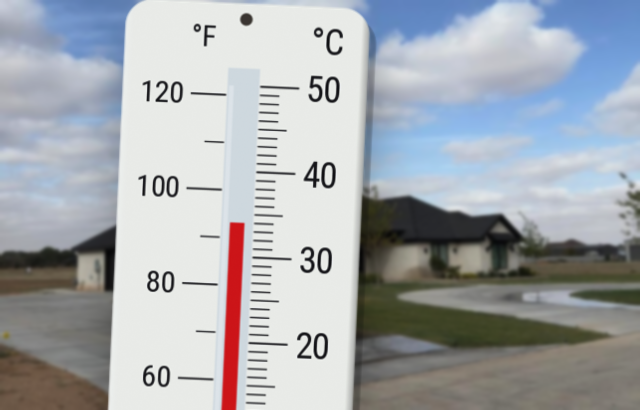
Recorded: 34 °C
